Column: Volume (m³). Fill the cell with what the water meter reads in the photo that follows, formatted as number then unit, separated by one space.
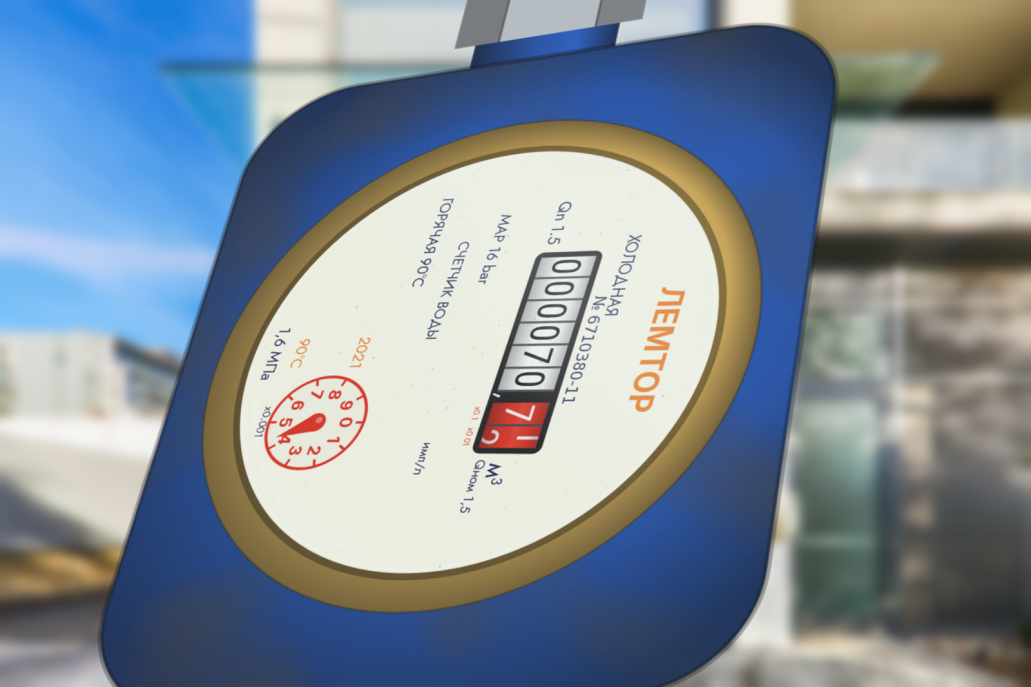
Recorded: 70.714 m³
